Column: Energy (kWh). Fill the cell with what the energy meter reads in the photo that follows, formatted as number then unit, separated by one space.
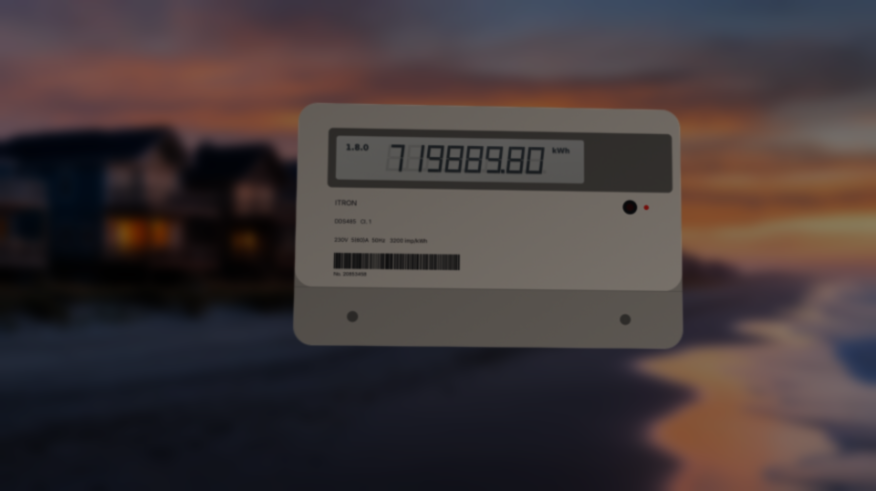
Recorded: 719889.80 kWh
